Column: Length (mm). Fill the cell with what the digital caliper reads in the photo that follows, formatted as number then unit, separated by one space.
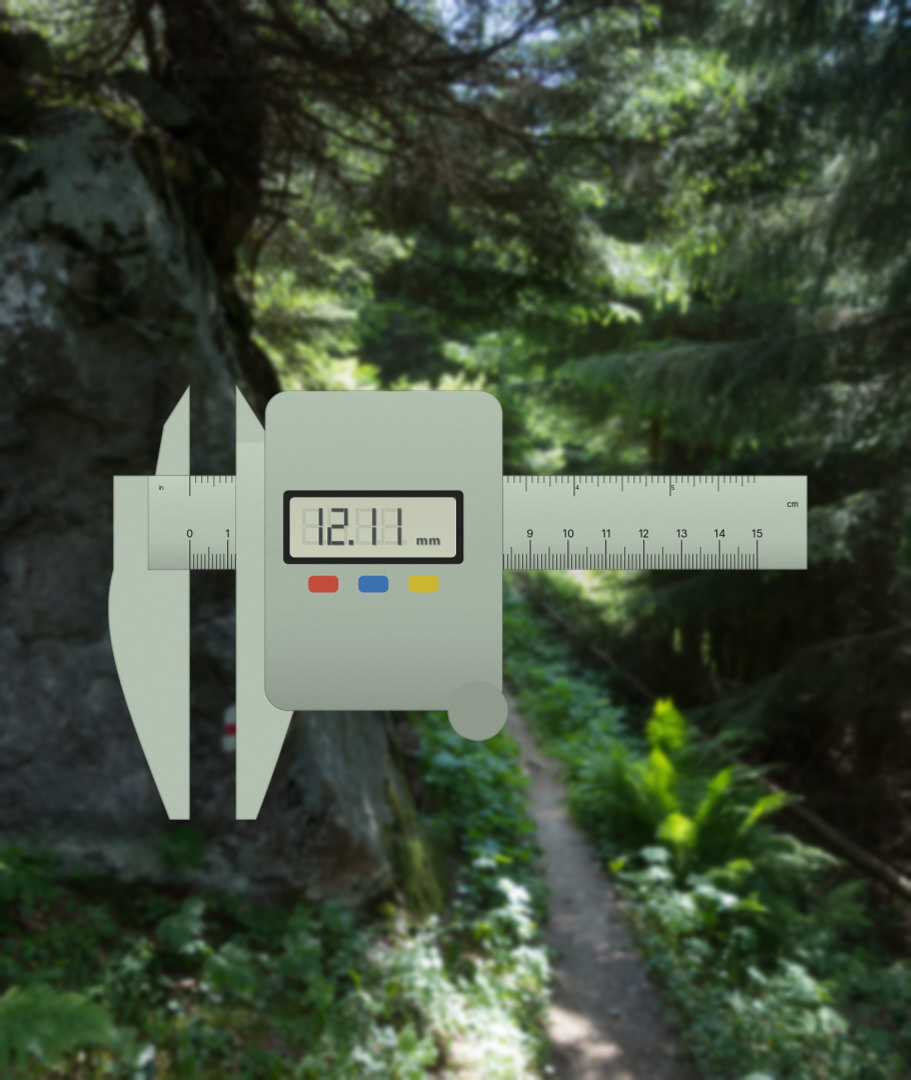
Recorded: 12.11 mm
